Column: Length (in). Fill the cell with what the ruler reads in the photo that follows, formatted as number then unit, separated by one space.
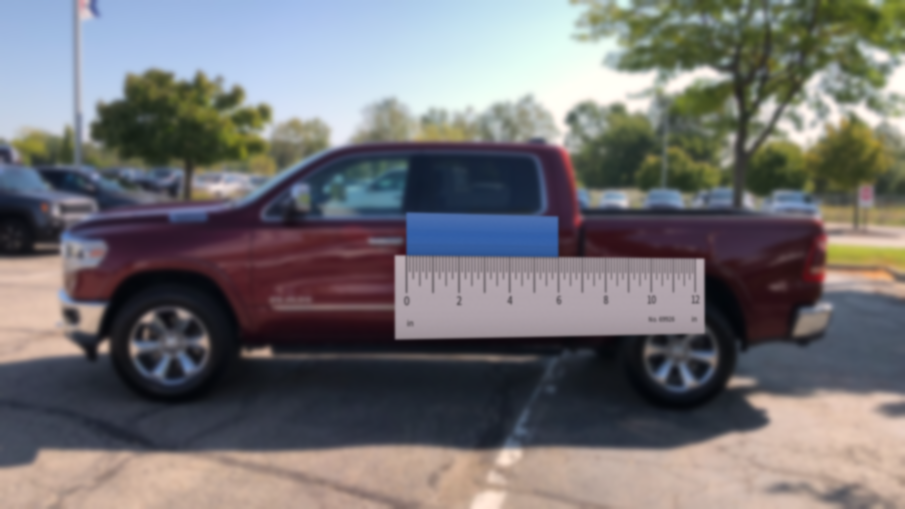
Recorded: 6 in
